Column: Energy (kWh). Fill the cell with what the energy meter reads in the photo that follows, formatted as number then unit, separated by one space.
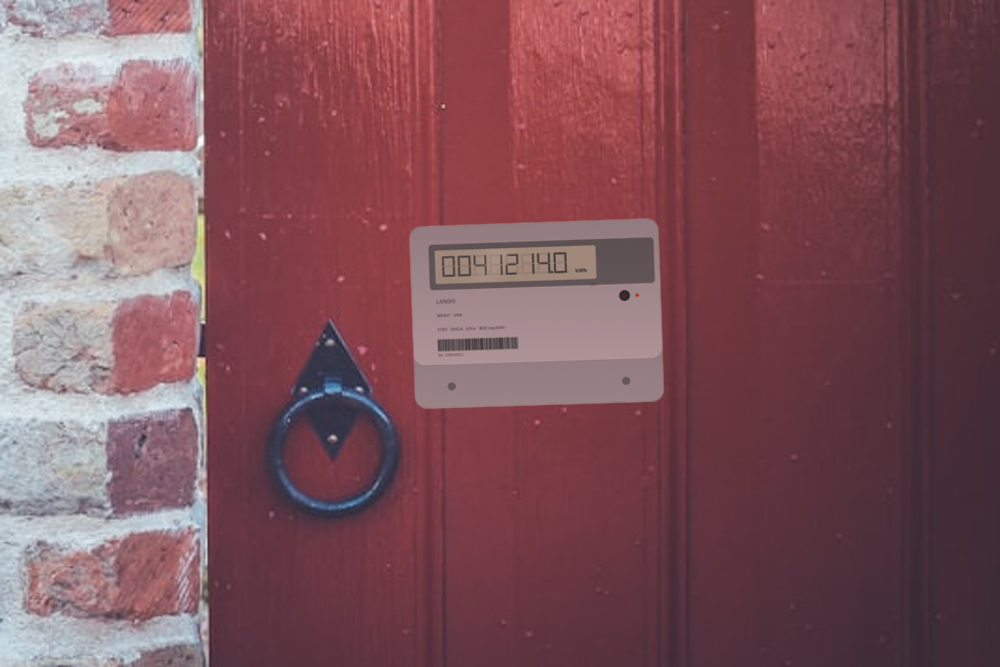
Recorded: 41214.0 kWh
